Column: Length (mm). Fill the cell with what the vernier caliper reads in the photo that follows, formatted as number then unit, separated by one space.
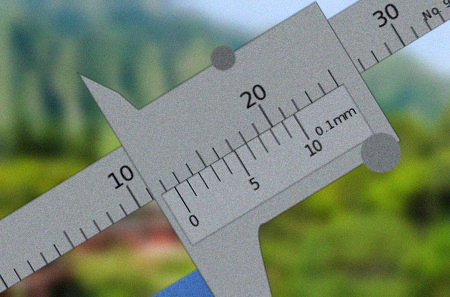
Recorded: 12.6 mm
